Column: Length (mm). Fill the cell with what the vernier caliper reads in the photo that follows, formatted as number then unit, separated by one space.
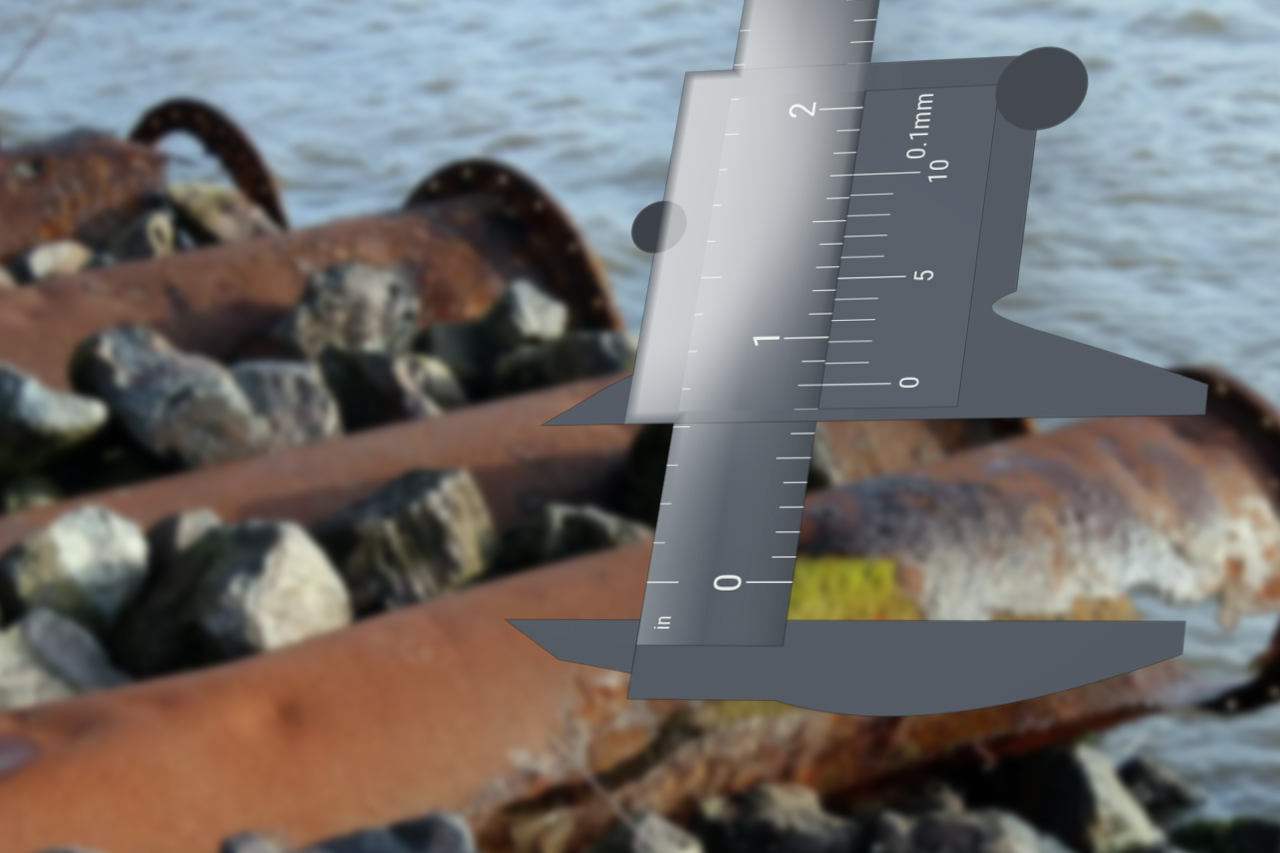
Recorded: 8.0 mm
